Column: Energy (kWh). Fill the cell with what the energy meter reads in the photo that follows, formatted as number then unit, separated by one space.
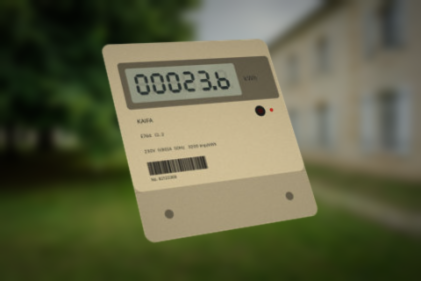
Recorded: 23.6 kWh
